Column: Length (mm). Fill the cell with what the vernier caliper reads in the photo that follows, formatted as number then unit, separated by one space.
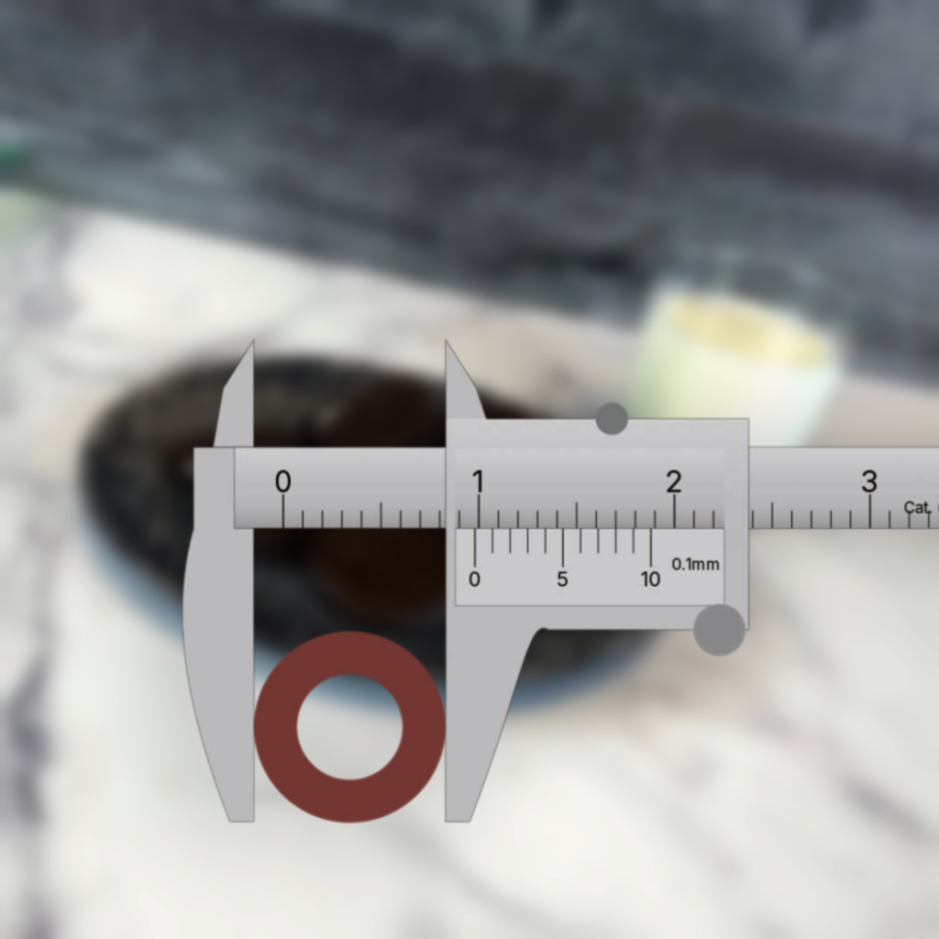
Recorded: 9.8 mm
